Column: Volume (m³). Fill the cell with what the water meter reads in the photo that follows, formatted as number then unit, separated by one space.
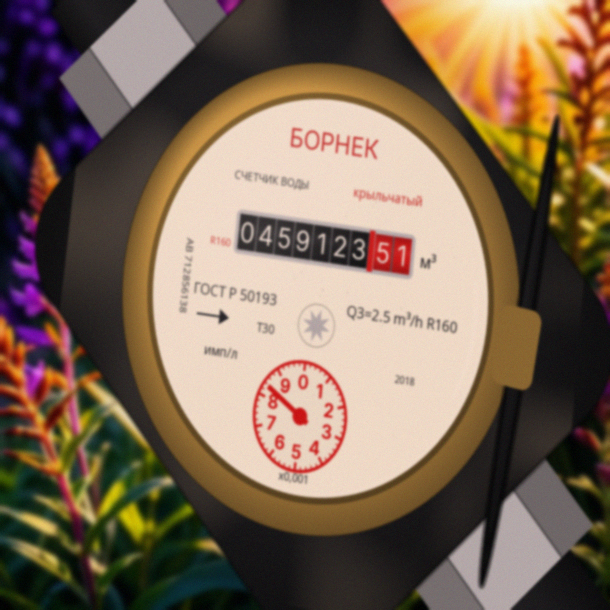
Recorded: 459123.518 m³
